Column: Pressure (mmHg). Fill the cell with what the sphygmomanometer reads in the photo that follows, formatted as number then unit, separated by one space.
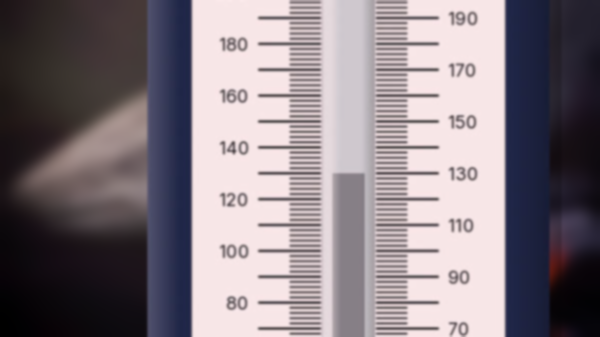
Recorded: 130 mmHg
